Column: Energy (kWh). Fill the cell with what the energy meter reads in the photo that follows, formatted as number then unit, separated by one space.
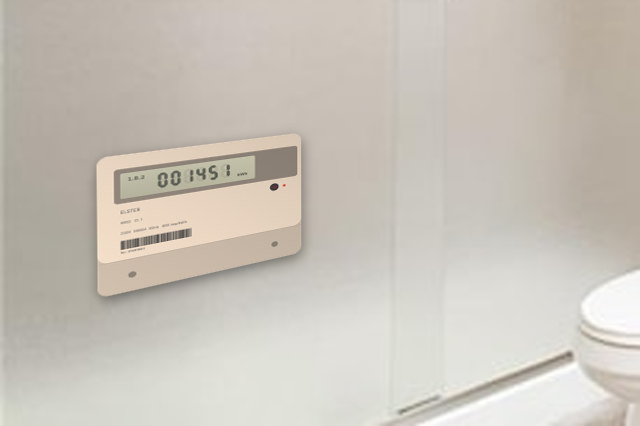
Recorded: 1451 kWh
